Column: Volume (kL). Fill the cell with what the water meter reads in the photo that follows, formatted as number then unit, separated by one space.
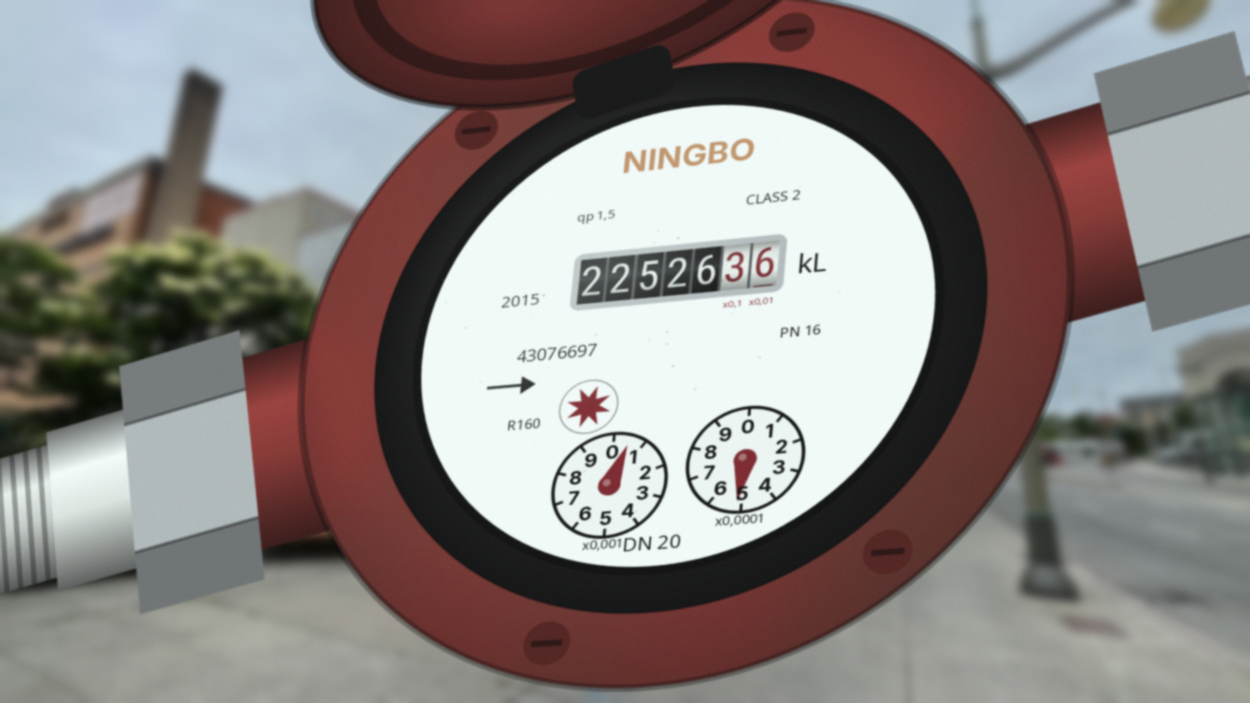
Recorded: 22526.3605 kL
